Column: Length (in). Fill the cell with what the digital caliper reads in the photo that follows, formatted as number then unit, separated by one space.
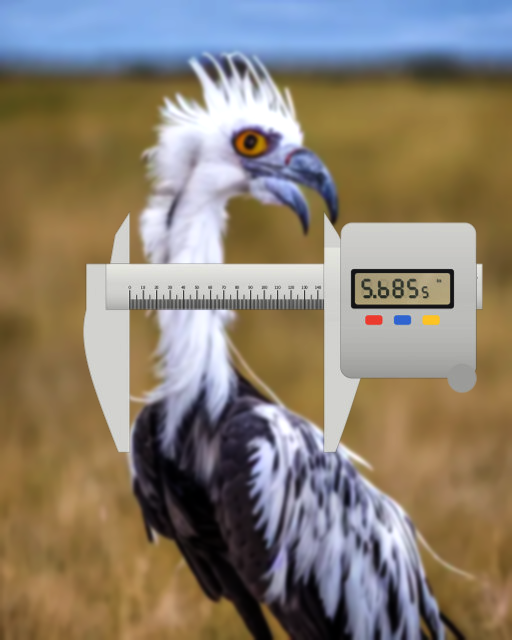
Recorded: 5.6855 in
